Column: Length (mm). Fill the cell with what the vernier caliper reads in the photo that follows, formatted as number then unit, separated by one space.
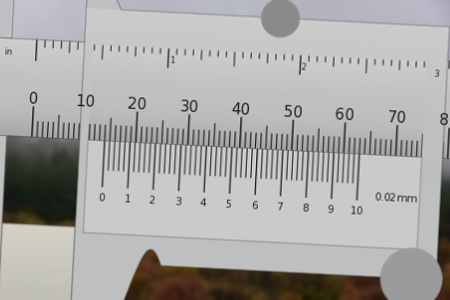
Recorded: 14.0 mm
